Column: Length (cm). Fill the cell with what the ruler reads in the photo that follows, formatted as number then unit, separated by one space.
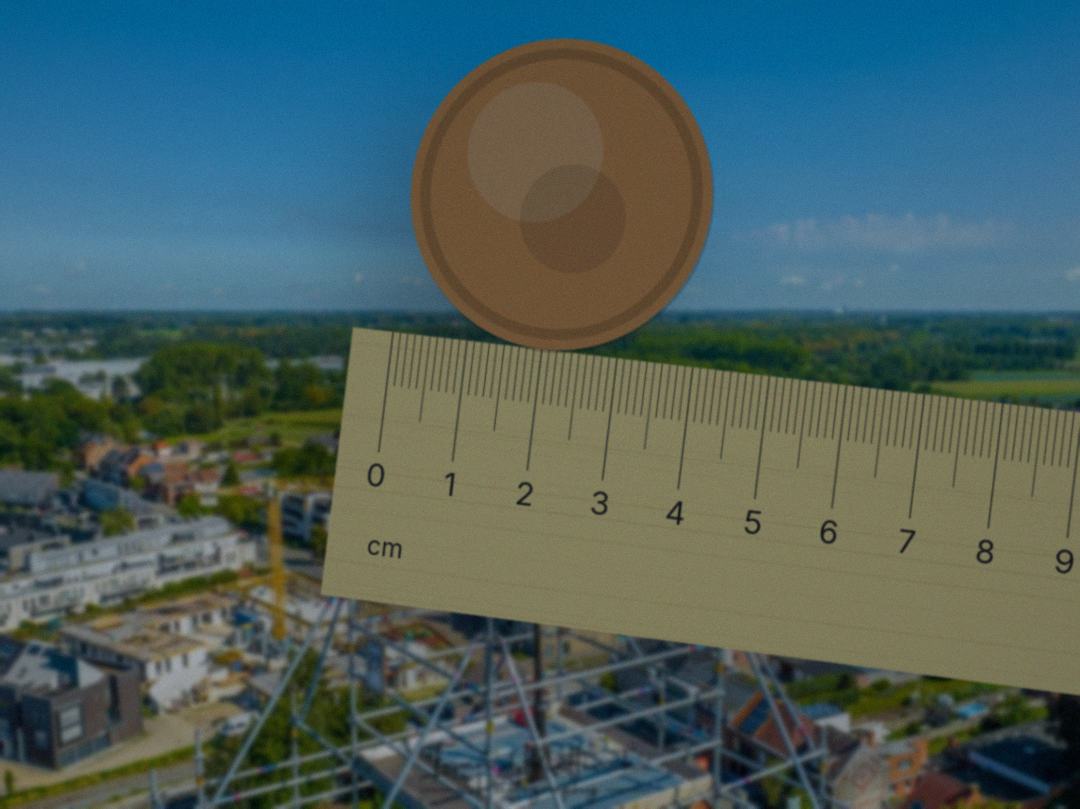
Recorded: 4 cm
